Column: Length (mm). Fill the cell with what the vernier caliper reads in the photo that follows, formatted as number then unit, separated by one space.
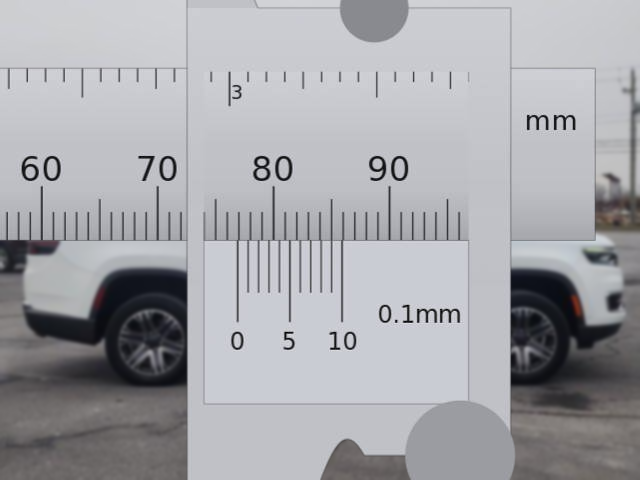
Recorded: 76.9 mm
